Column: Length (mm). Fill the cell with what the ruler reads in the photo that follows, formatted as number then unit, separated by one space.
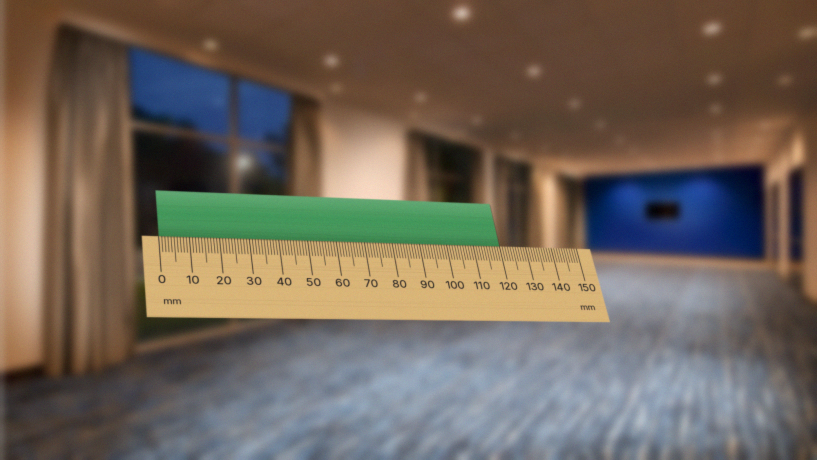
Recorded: 120 mm
